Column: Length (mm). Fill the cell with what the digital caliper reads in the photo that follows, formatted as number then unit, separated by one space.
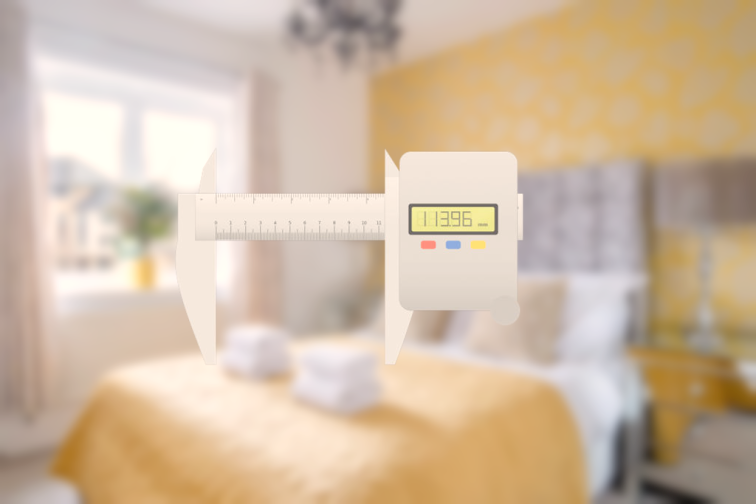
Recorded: 113.96 mm
